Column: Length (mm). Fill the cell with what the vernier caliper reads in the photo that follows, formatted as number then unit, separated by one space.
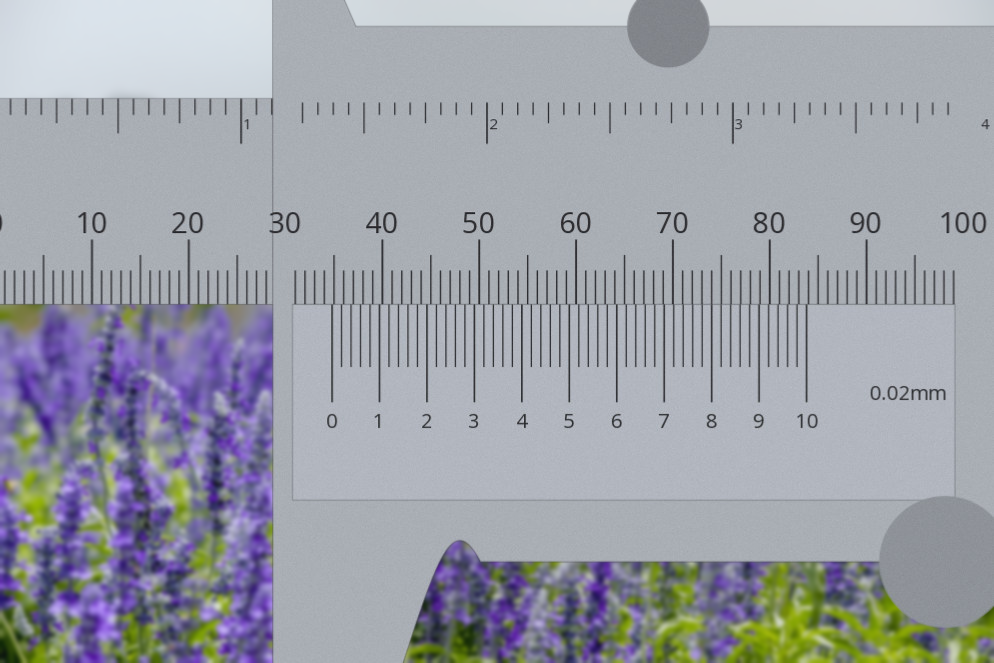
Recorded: 34.8 mm
